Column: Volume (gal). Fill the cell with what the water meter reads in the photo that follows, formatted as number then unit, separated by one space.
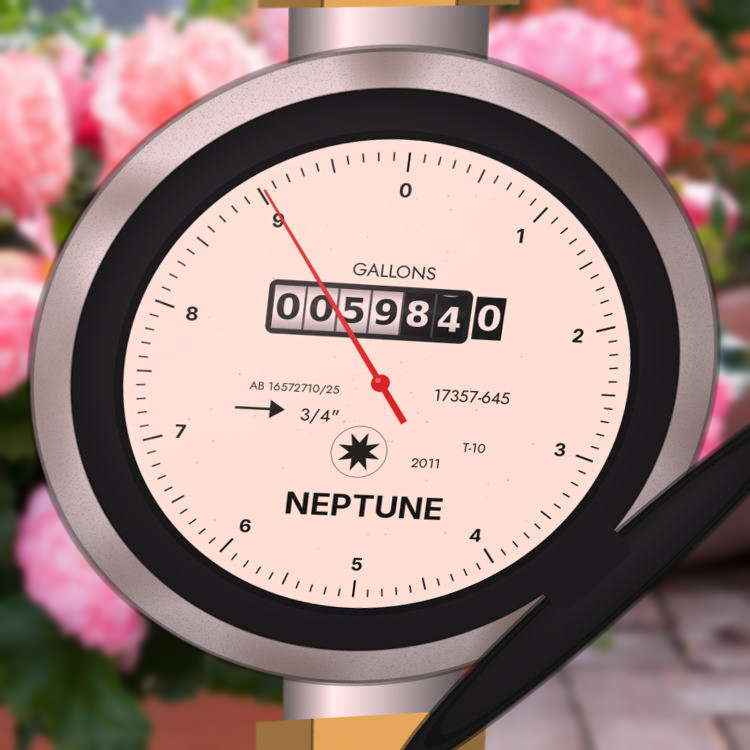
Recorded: 59839.0 gal
